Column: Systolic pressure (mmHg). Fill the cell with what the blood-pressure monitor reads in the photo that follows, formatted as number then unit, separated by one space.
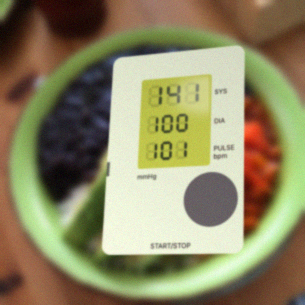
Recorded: 141 mmHg
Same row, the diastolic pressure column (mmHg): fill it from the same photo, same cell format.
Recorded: 100 mmHg
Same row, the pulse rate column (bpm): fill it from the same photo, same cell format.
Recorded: 101 bpm
